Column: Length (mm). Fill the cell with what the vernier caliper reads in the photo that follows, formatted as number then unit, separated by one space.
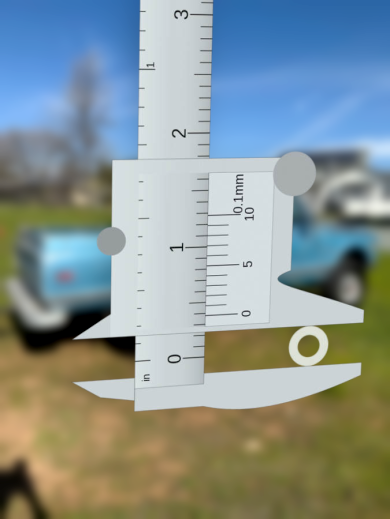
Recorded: 3.8 mm
